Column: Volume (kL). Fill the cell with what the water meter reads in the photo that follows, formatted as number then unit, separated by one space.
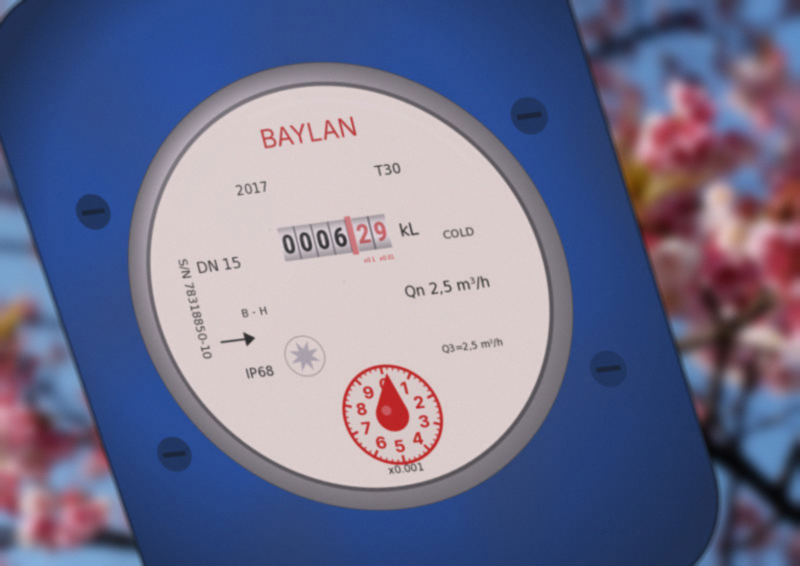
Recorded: 6.290 kL
